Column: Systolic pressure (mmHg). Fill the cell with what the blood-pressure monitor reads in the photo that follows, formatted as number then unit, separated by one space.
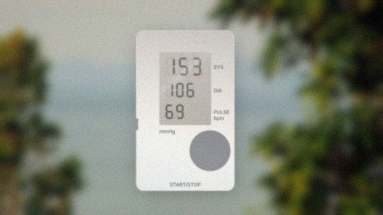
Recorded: 153 mmHg
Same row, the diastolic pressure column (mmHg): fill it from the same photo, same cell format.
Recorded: 106 mmHg
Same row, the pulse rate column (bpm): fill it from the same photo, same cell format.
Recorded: 69 bpm
